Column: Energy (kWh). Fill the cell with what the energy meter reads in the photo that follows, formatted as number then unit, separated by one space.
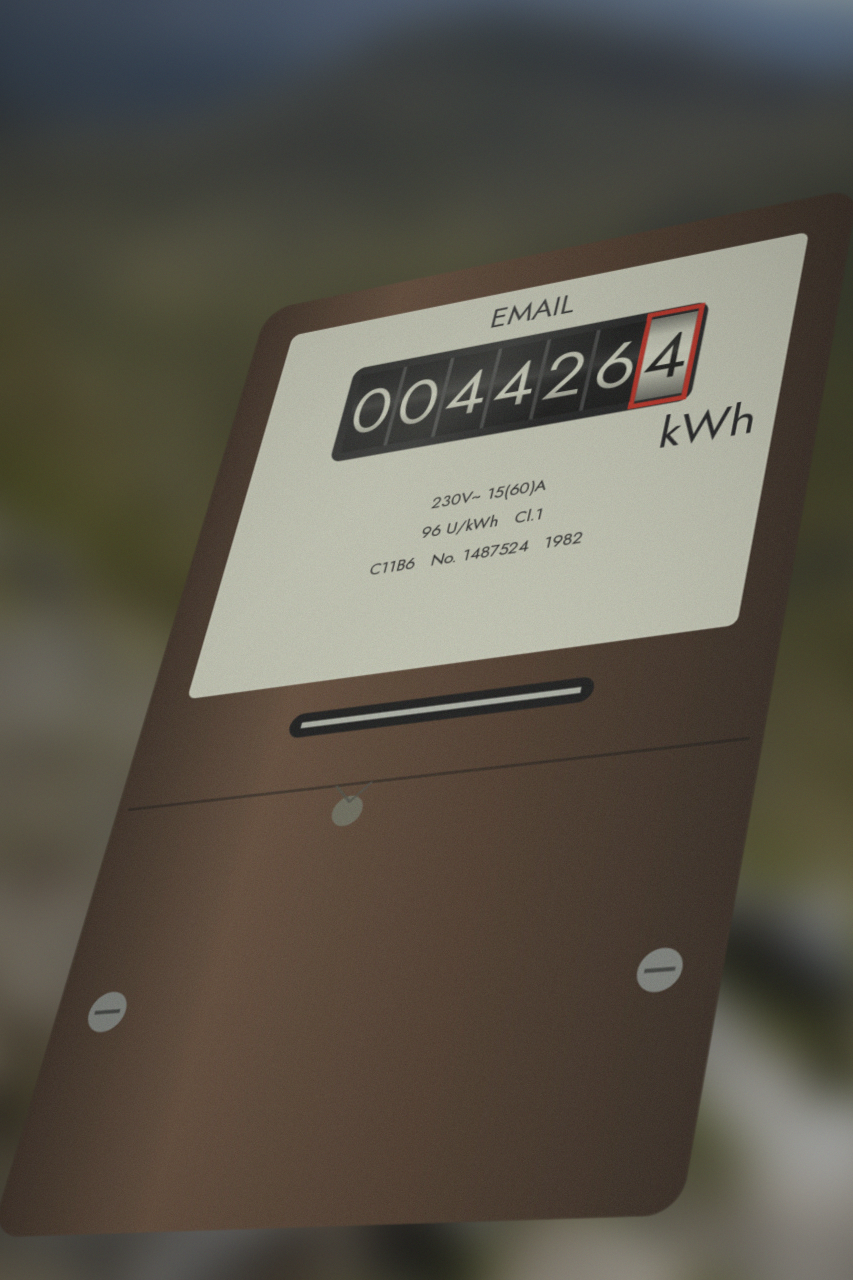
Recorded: 4426.4 kWh
